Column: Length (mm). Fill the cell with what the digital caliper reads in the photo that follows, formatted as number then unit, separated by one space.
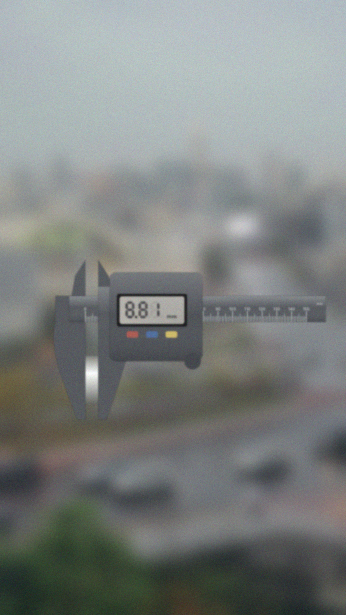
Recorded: 8.81 mm
